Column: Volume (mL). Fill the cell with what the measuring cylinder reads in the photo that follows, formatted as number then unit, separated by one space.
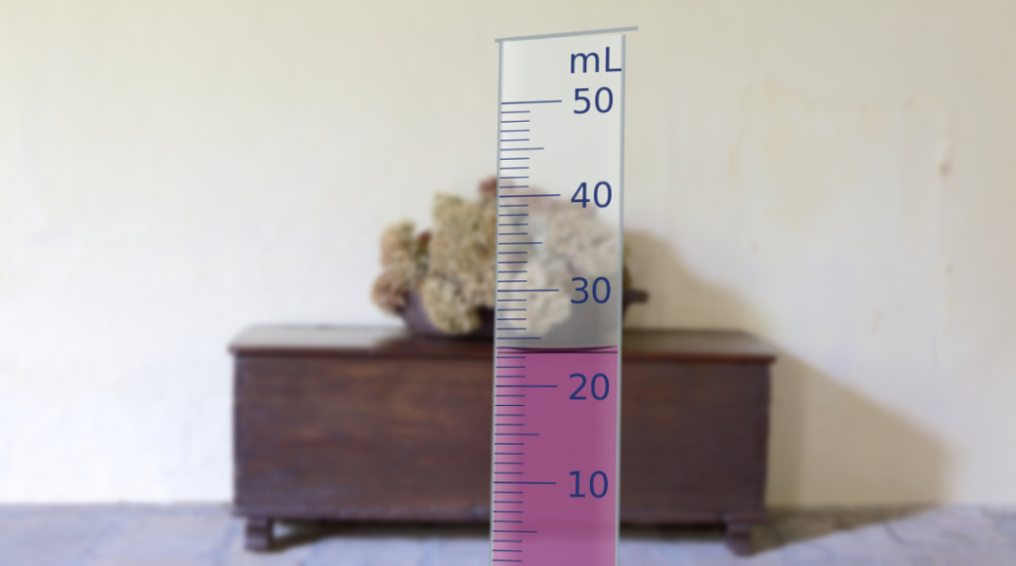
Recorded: 23.5 mL
